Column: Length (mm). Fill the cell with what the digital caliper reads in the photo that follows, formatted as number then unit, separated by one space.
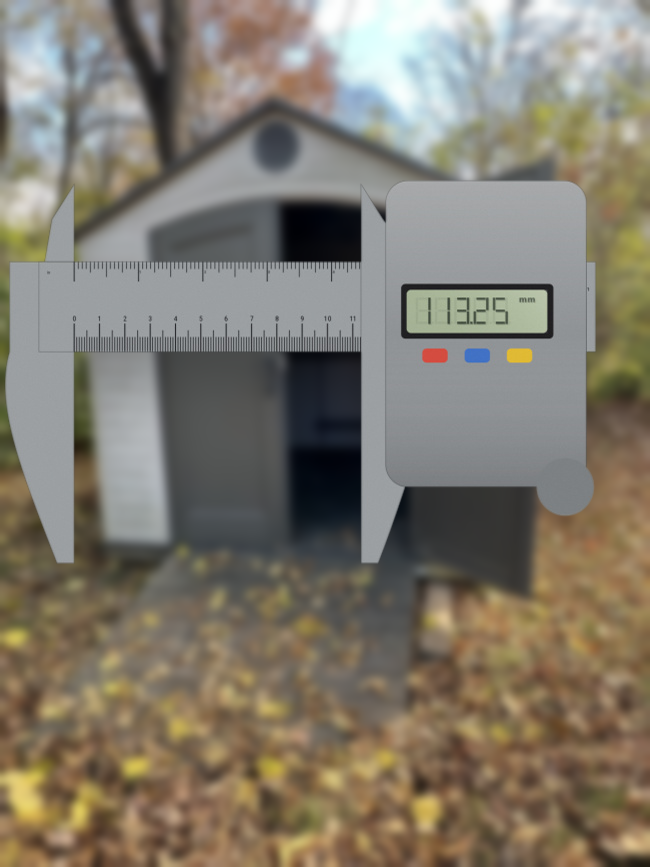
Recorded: 113.25 mm
